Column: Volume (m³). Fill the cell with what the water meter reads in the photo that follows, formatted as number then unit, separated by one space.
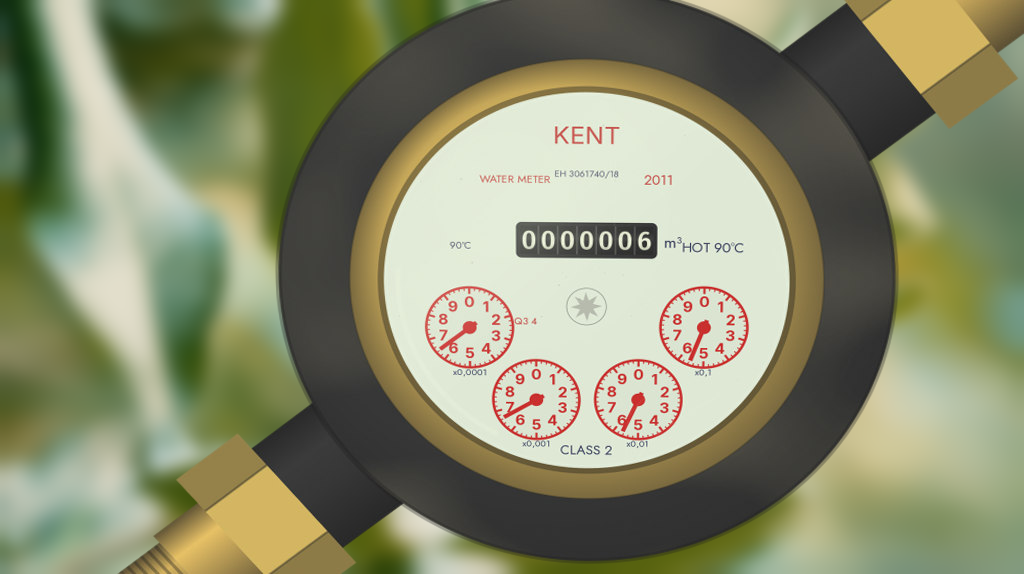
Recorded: 6.5566 m³
